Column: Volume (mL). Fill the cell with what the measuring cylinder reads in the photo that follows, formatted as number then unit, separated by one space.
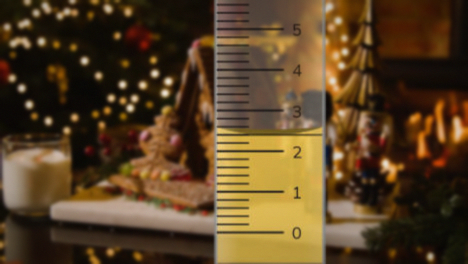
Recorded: 2.4 mL
